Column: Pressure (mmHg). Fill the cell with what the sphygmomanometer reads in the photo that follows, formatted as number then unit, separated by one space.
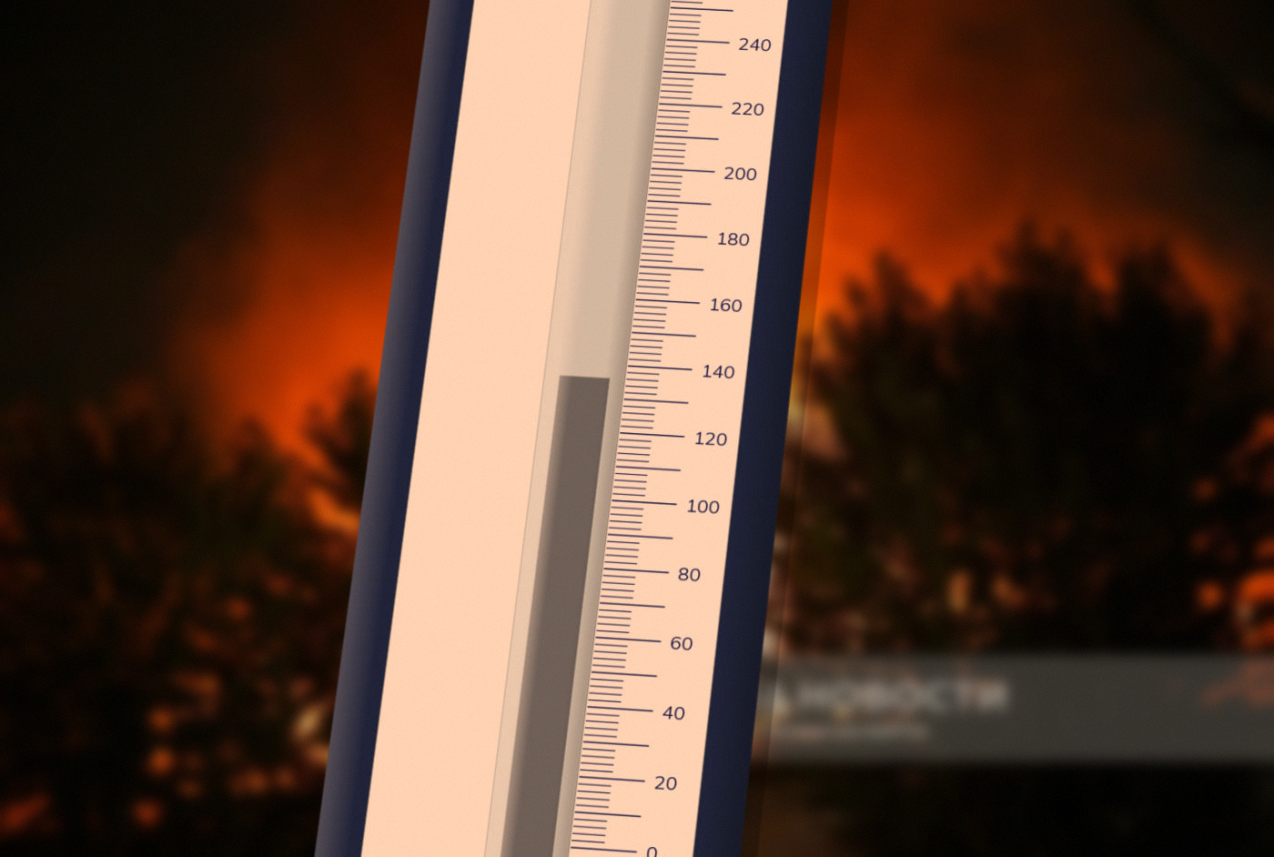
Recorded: 136 mmHg
